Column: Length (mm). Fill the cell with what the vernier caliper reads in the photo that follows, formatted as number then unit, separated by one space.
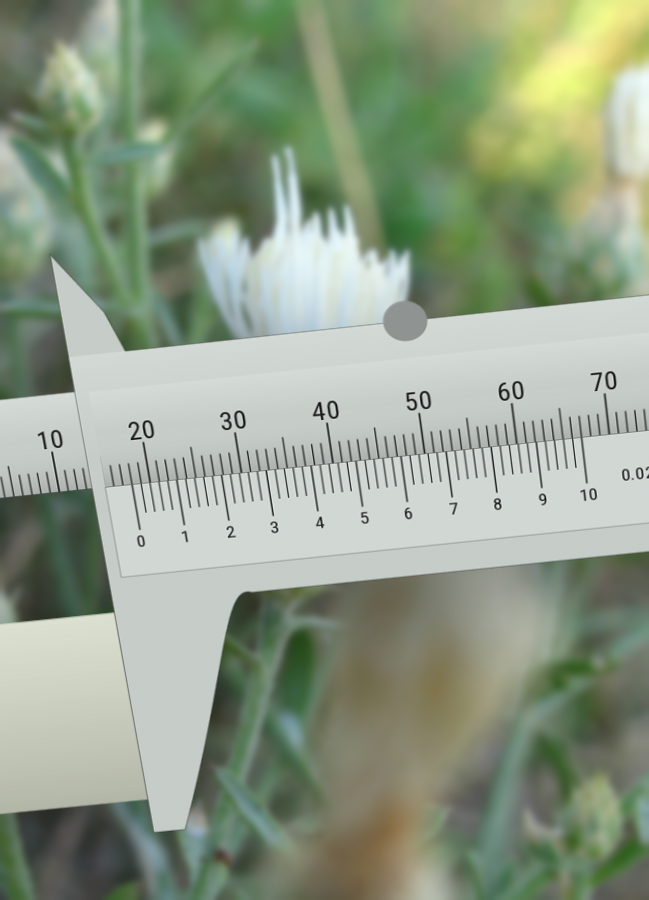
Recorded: 18.0 mm
